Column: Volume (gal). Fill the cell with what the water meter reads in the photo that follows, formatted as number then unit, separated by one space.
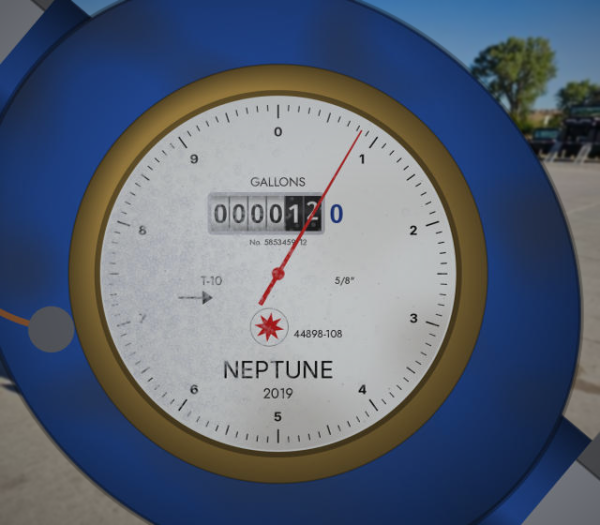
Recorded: 120.8 gal
